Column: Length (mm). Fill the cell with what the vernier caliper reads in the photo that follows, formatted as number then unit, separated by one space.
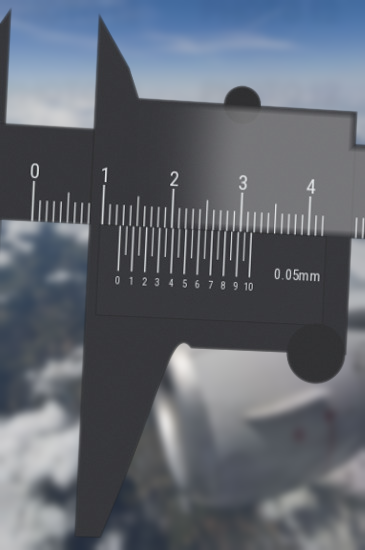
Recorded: 12.6 mm
